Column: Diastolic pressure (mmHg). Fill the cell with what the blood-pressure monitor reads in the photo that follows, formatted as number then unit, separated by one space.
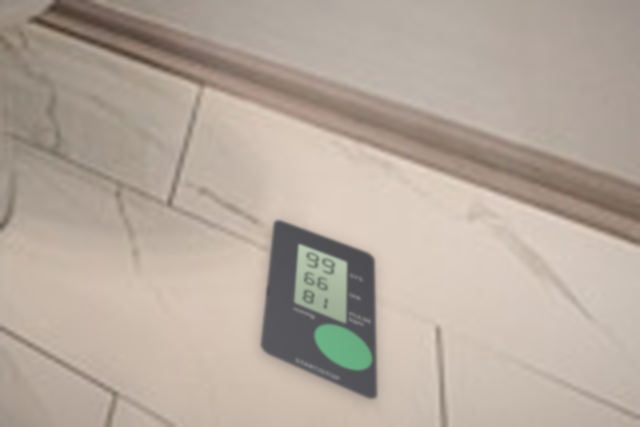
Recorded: 66 mmHg
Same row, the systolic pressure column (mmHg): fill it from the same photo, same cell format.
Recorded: 99 mmHg
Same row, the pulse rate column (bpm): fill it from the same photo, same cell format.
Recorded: 81 bpm
